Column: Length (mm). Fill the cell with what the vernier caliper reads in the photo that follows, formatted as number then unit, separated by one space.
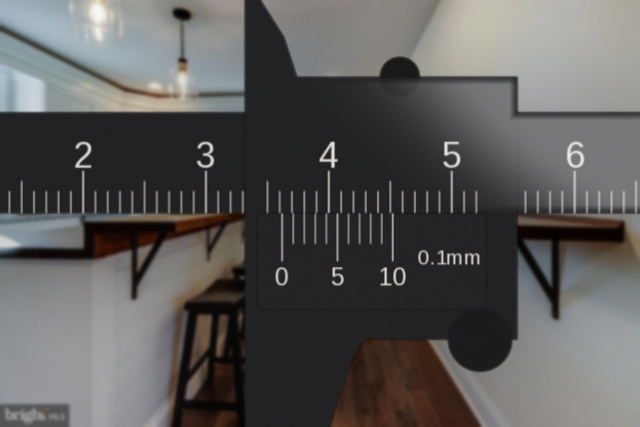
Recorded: 36.2 mm
